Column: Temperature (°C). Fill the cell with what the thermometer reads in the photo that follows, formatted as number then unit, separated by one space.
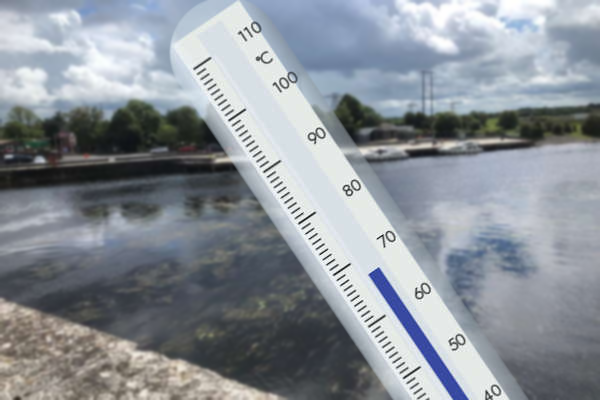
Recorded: 67 °C
